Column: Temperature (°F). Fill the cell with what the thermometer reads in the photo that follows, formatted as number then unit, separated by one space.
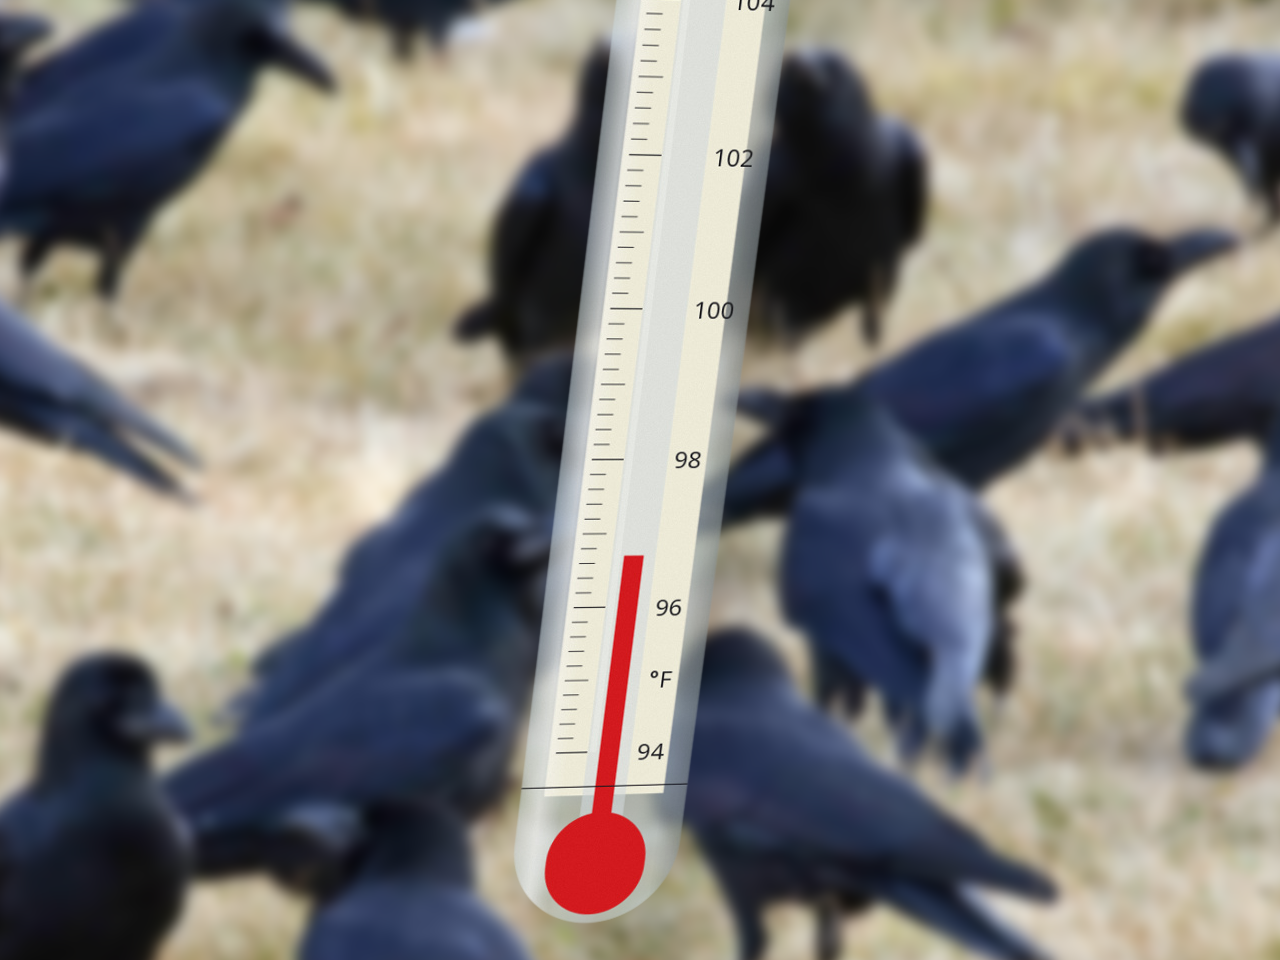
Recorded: 96.7 °F
